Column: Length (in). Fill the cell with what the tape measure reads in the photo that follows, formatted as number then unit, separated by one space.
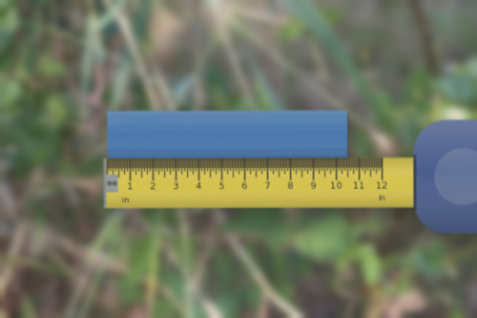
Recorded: 10.5 in
